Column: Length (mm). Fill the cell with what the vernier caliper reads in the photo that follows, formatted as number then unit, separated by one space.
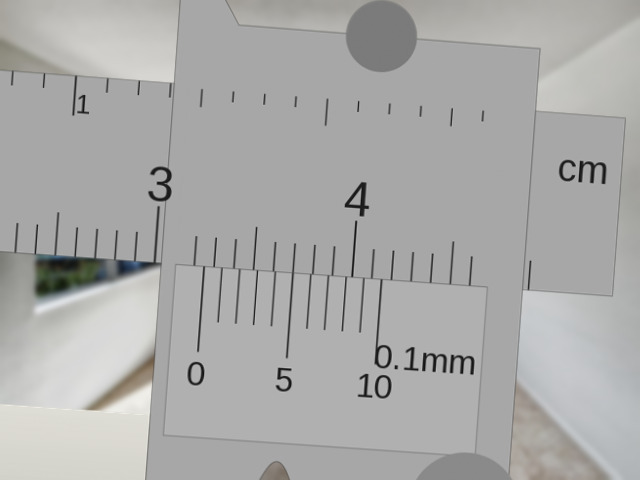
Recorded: 32.5 mm
